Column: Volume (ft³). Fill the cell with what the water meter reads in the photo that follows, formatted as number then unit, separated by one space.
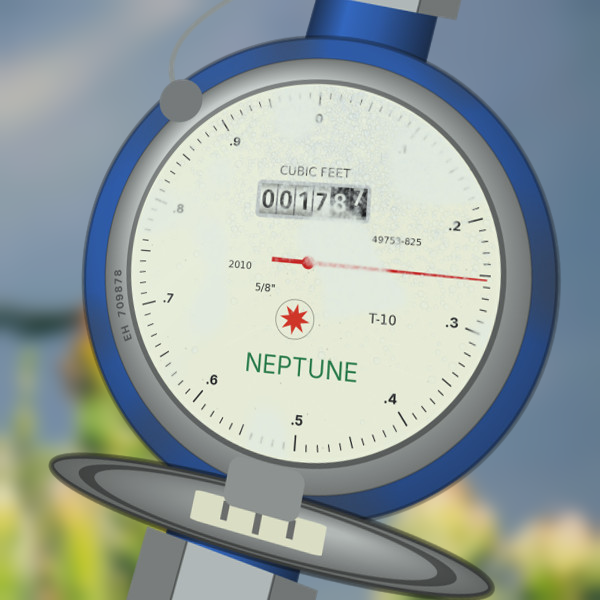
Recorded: 1787.25 ft³
